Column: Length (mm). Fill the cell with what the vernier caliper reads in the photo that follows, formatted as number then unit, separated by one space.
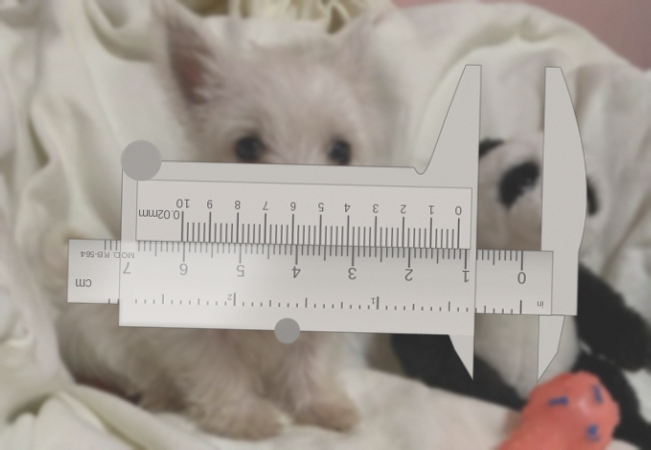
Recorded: 11.4 mm
